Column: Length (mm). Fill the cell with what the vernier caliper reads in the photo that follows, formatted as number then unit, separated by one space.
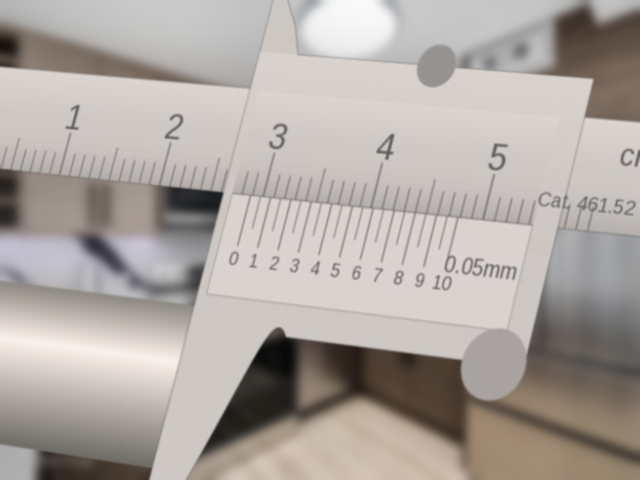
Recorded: 28.8 mm
